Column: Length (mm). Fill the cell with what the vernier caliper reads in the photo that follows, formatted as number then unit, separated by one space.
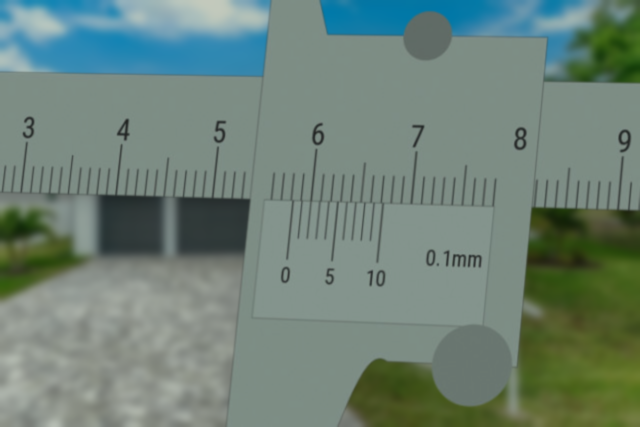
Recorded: 58.2 mm
